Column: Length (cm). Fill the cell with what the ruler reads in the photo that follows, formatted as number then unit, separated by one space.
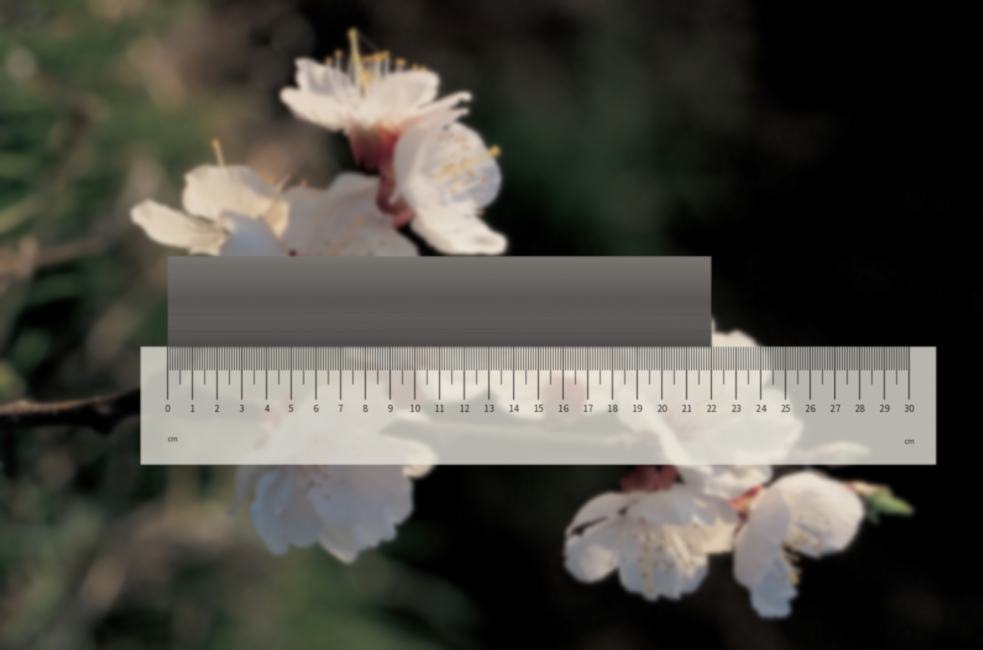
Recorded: 22 cm
